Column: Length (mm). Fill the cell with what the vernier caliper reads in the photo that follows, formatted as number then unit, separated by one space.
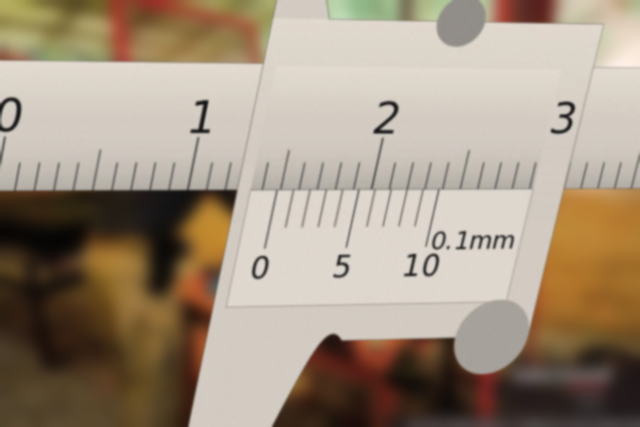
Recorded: 14.8 mm
